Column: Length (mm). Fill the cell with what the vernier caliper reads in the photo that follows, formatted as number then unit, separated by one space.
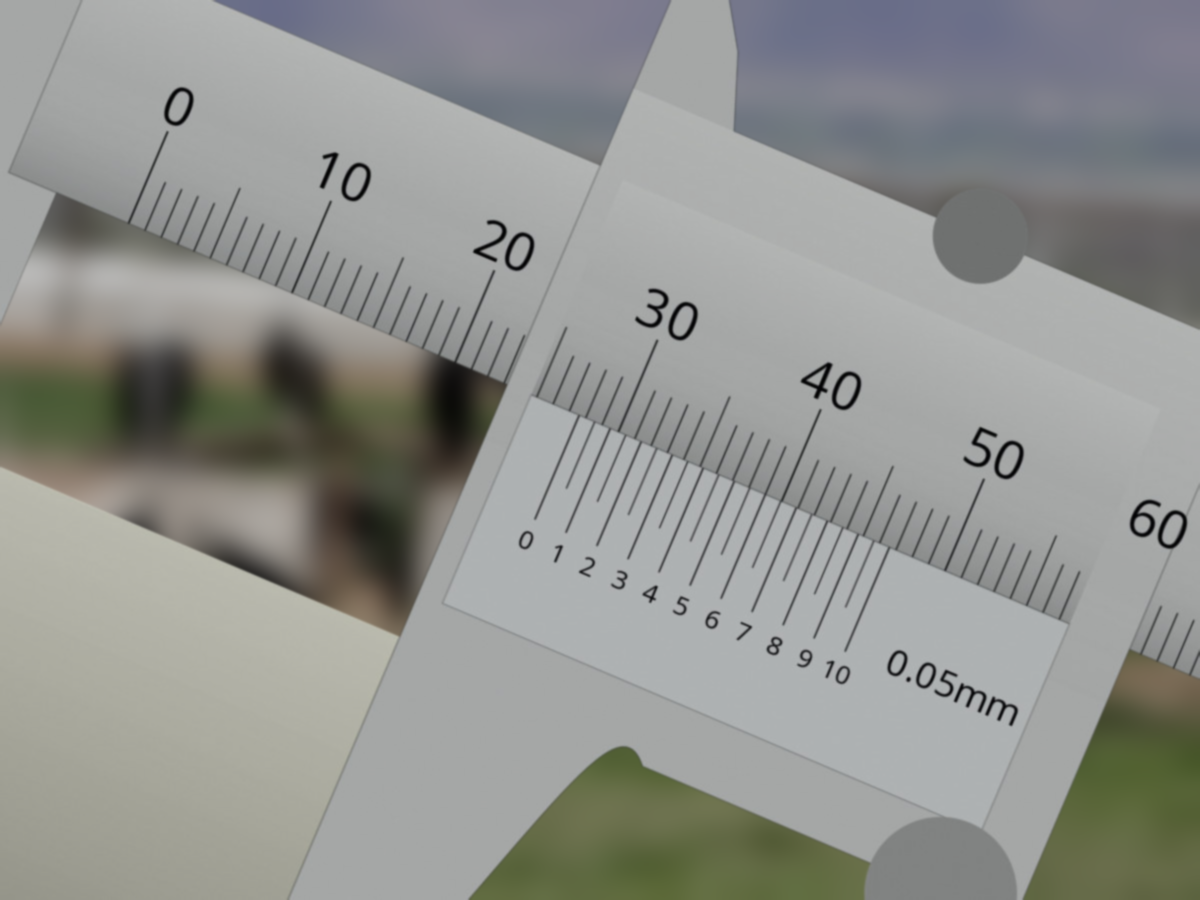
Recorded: 27.6 mm
